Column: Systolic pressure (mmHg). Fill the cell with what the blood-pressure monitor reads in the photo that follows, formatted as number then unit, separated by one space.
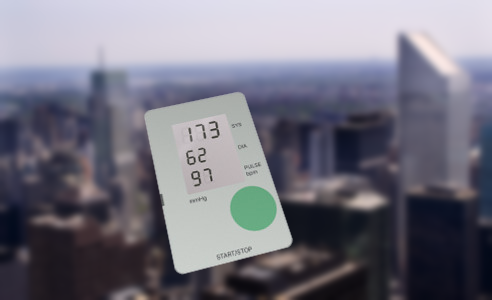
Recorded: 173 mmHg
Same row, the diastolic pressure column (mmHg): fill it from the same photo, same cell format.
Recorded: 62 mmHg
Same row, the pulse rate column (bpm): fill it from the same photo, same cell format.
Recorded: 97 bpm
